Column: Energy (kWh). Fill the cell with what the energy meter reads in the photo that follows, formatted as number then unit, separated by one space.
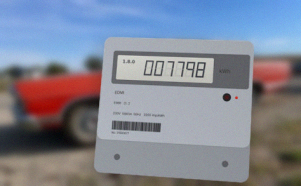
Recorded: 7798 kWh
